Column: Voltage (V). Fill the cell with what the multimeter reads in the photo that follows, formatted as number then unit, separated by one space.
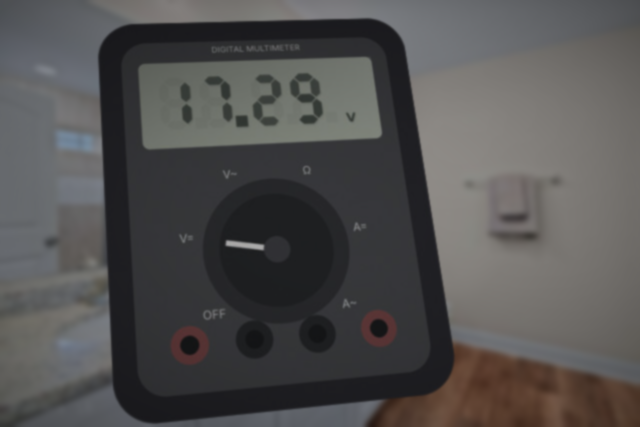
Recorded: 17.29 V
